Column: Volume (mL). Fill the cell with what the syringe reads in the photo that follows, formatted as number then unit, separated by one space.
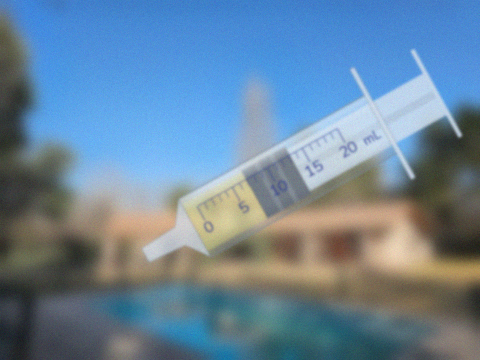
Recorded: 7 mL
